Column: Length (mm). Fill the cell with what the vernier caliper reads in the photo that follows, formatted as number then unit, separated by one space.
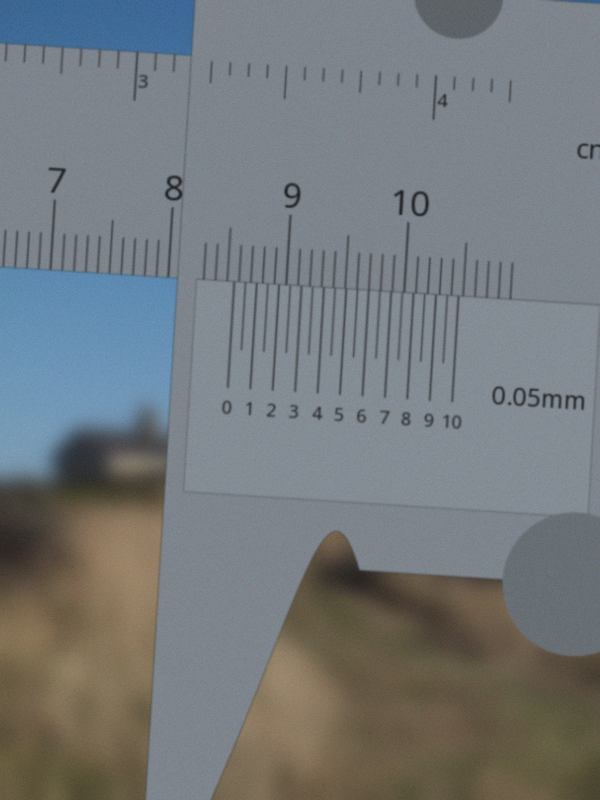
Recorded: 85.6 mm
